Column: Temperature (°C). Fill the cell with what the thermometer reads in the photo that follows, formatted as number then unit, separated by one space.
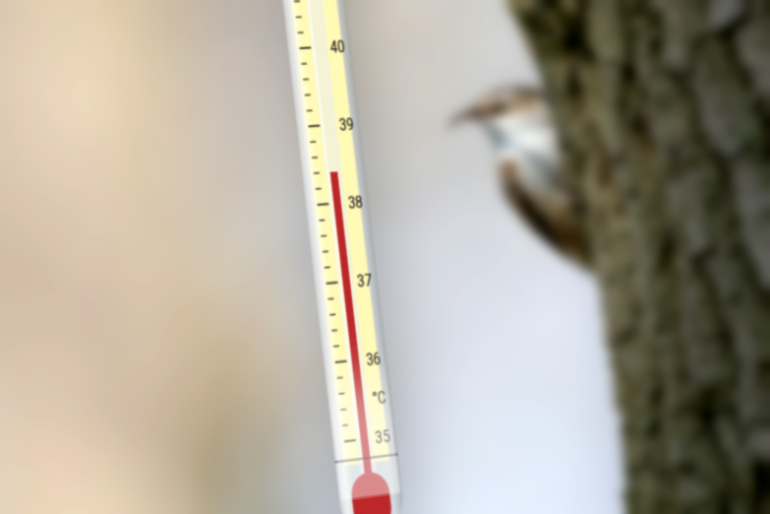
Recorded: 38.4 °C
